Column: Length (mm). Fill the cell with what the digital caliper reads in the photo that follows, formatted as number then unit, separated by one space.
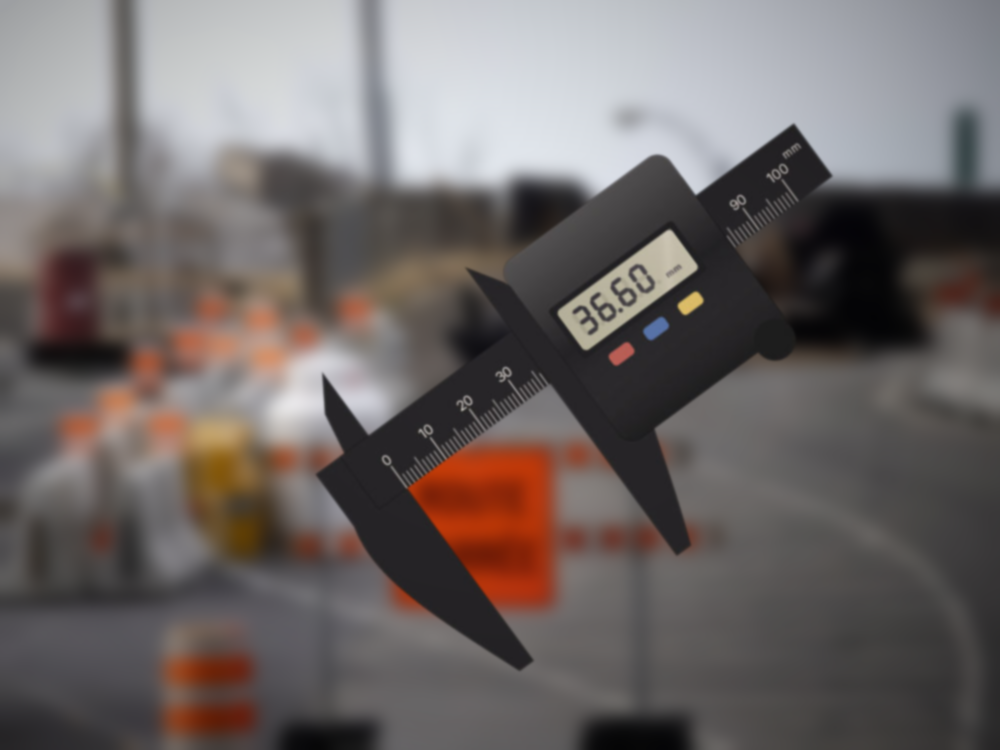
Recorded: 36.60 mm
